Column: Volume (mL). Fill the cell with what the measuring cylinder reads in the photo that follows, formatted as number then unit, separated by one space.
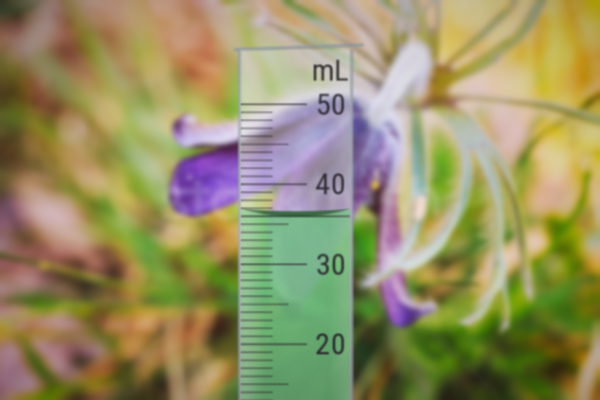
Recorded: 36 mL
